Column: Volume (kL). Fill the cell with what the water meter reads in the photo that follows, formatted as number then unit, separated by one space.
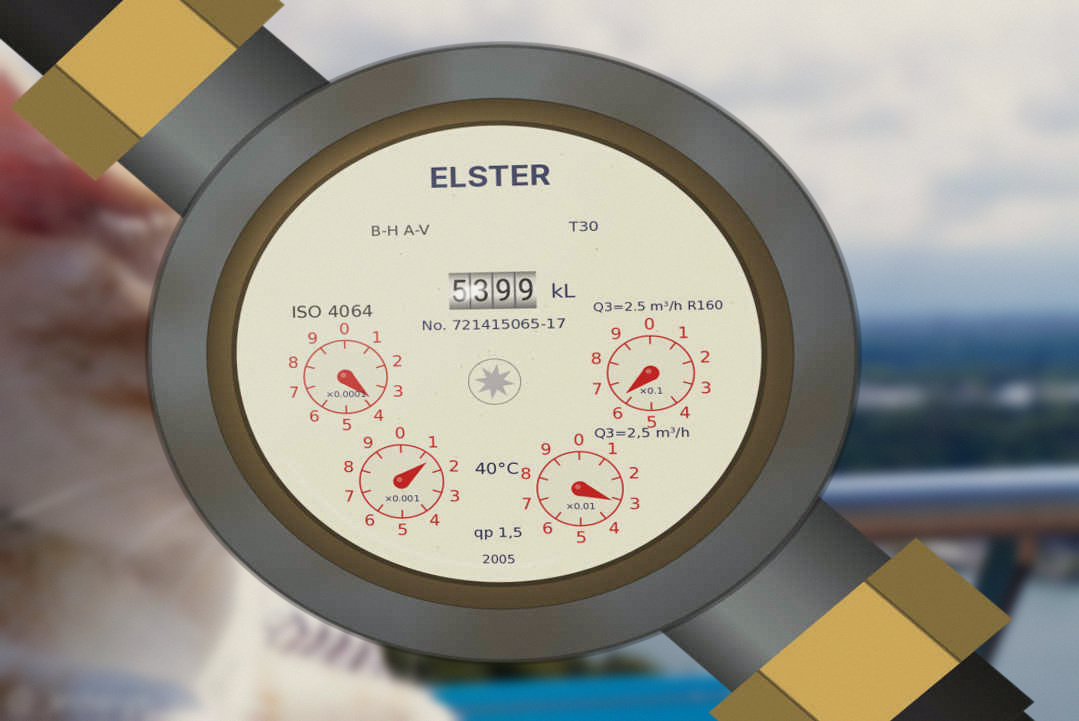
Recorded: 5399.6313 kL
